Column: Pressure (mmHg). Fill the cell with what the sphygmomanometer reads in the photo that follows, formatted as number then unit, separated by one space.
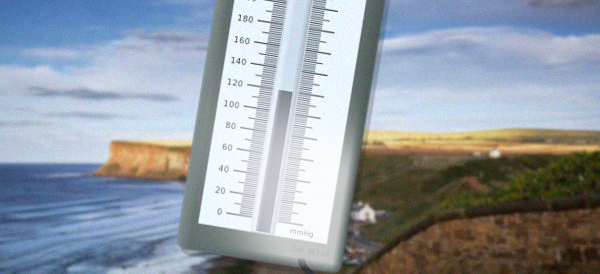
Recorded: 120 mmHg
